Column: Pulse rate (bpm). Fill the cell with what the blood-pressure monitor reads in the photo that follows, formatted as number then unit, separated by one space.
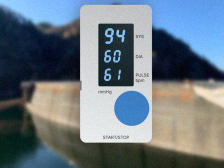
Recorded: 61 bpm
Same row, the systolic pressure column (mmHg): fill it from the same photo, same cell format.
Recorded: 94 mmHg
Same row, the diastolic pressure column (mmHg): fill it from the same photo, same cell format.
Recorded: 60 mmHg
